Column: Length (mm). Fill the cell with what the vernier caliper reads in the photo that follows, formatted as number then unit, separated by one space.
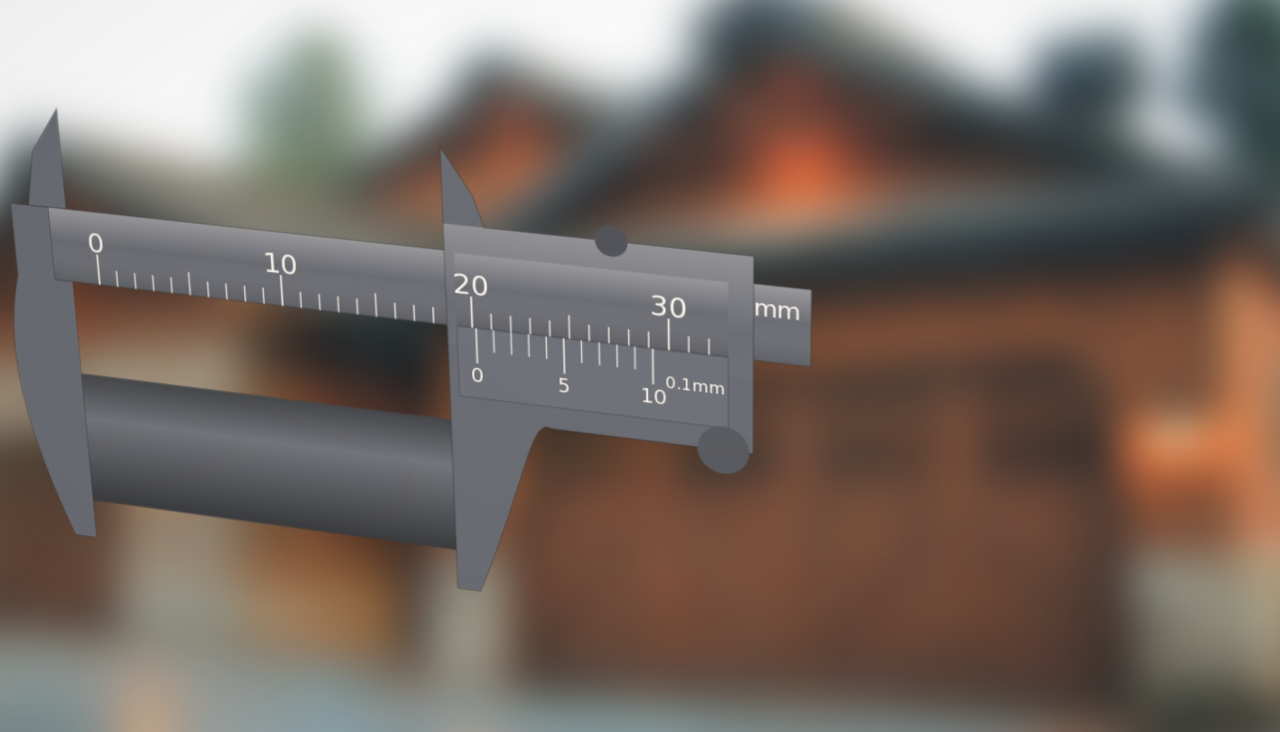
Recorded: 20.2 mm
